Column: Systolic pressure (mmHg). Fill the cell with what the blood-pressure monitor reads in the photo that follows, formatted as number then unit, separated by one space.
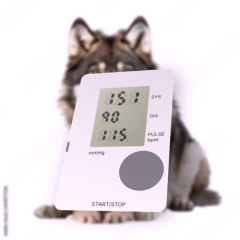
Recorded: 151 mmHg
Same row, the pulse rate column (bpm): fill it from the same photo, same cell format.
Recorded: 115 bpm
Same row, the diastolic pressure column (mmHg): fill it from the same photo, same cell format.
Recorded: 90 mmHg
